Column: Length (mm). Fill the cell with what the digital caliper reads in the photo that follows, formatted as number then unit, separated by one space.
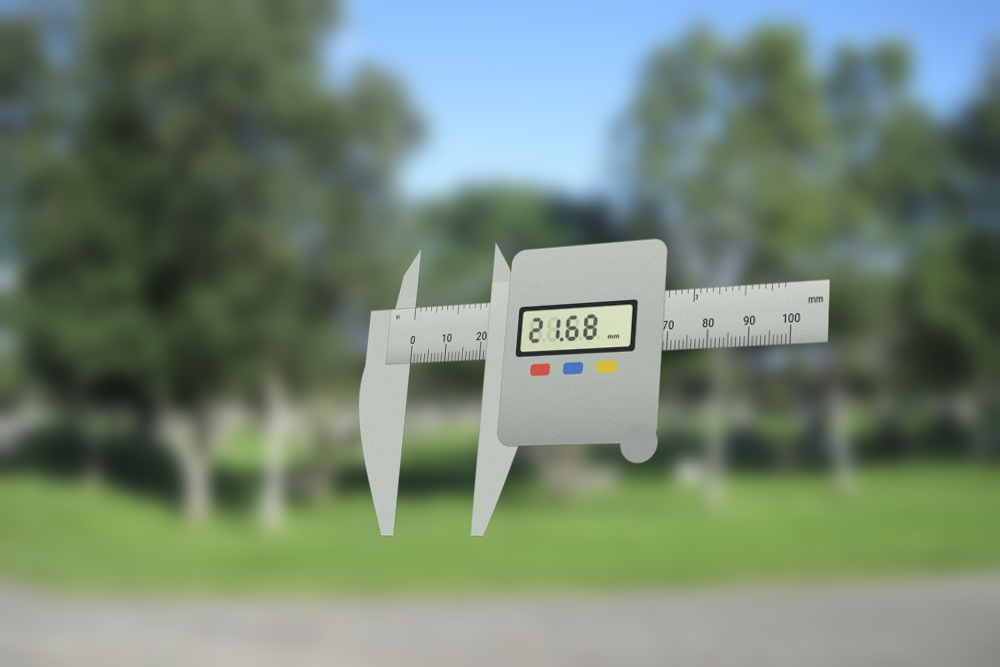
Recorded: 21.68 mm
